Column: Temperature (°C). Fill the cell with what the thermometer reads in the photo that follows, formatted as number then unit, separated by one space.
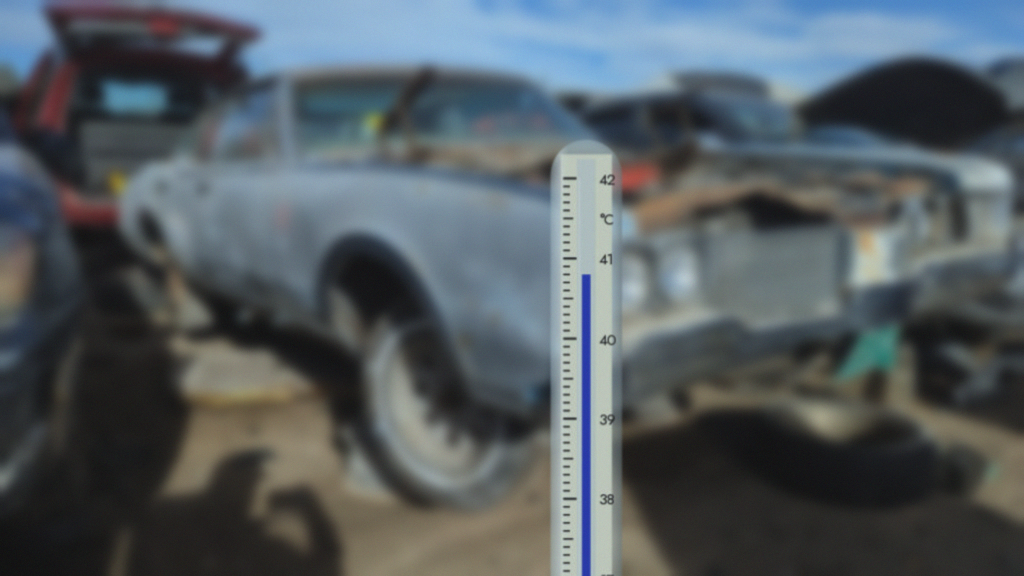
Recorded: 40.8 °C
